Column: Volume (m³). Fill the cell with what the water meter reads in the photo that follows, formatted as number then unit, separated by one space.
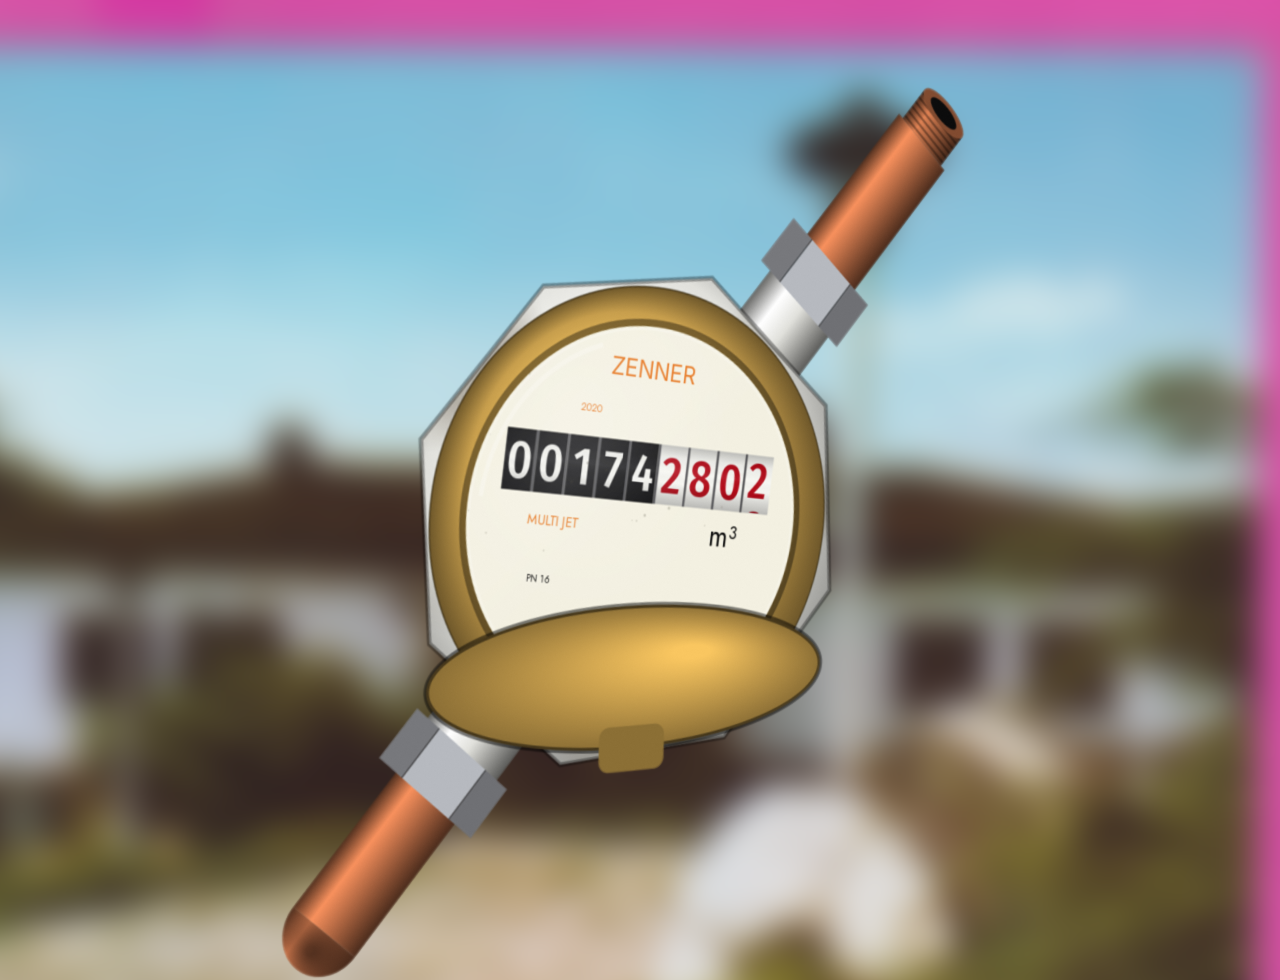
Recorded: 174.2802 m³
